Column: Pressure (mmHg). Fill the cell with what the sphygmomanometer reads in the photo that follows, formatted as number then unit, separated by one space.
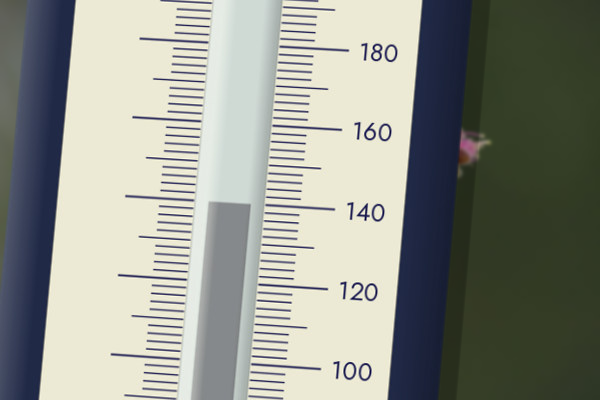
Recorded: 140 mmHg
